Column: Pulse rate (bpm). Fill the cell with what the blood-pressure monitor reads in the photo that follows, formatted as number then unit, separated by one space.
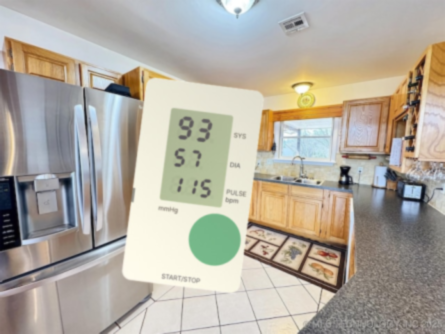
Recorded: 115 bpm
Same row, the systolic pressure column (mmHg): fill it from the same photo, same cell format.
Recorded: 93 mmHg
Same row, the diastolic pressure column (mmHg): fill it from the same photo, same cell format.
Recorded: 57 mmHg
